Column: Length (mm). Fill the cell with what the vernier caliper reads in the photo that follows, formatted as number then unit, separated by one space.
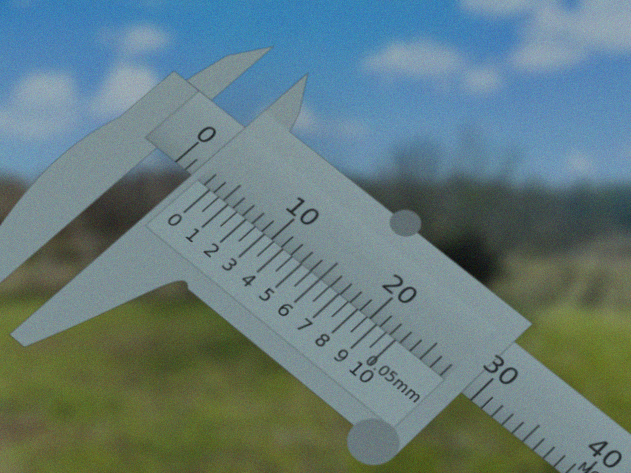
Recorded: 3.6 mm
